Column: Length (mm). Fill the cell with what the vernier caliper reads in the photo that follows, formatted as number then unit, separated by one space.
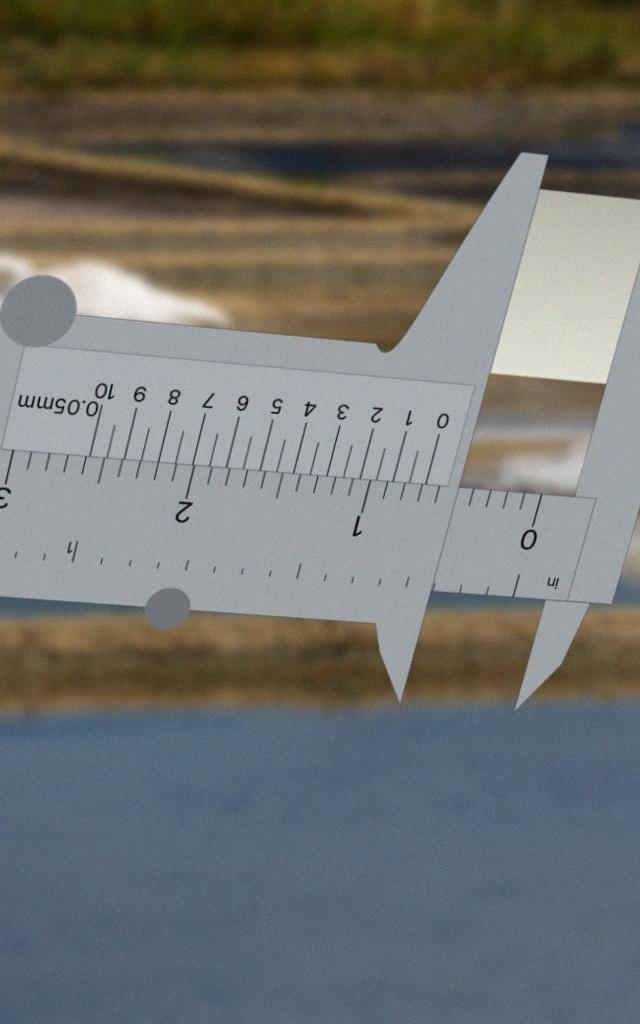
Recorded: 6.8 mm
